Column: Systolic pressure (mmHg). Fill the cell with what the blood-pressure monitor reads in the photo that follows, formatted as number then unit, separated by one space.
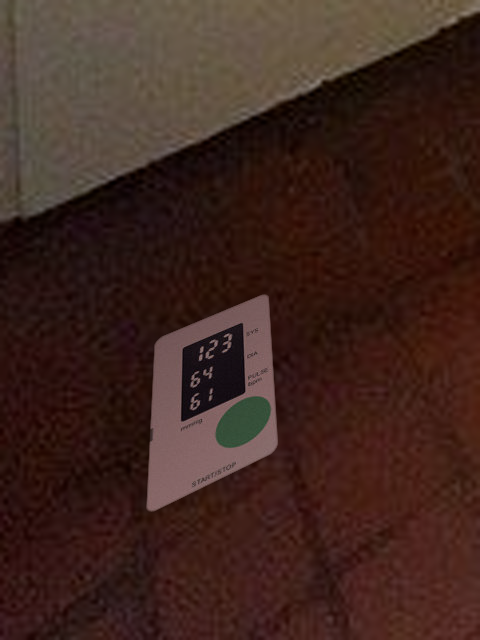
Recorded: 123 mmHg
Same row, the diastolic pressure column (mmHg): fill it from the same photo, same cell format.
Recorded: 64 mmHg
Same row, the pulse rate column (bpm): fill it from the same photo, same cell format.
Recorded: 61 bpm
